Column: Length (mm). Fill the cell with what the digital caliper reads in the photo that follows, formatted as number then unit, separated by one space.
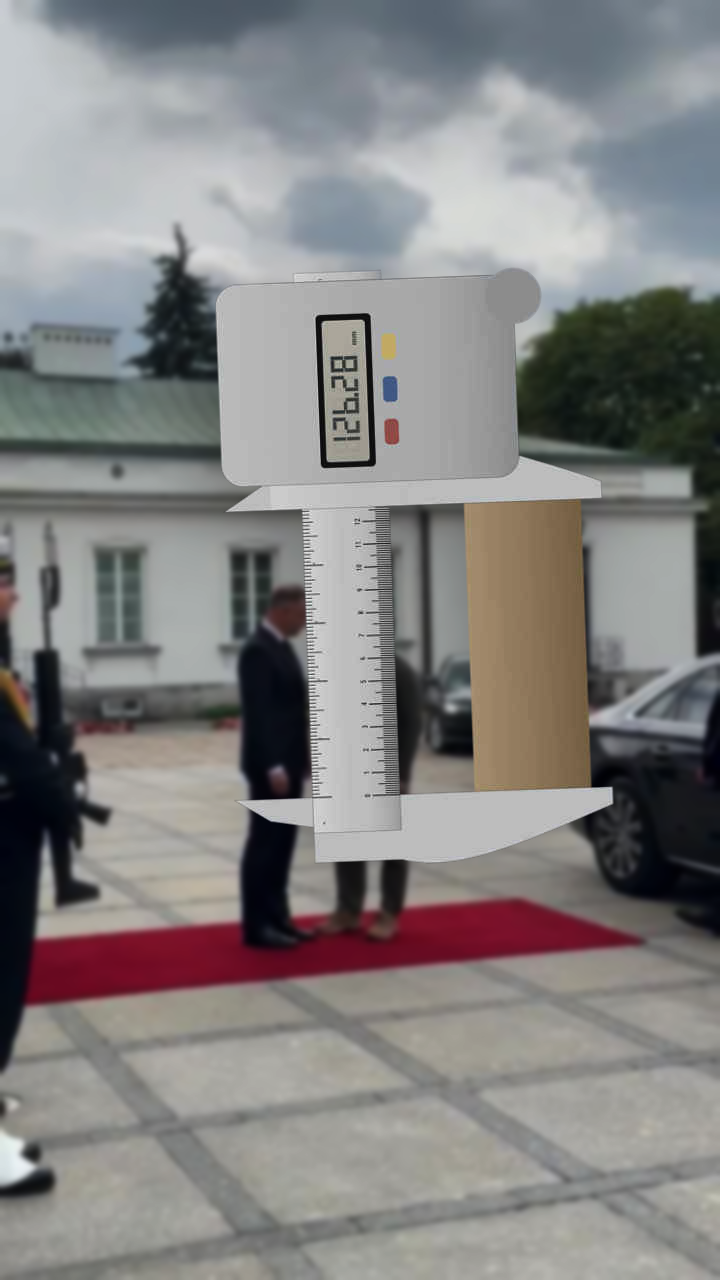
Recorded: 126.28 mm
